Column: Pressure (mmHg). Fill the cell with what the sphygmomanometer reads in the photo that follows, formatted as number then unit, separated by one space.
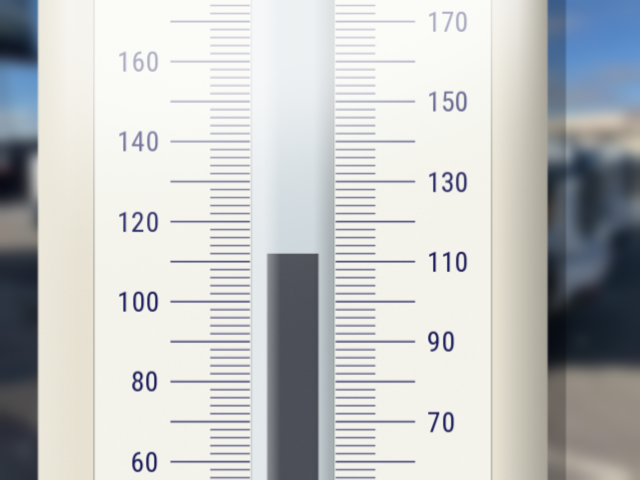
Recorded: 112 mmHg
